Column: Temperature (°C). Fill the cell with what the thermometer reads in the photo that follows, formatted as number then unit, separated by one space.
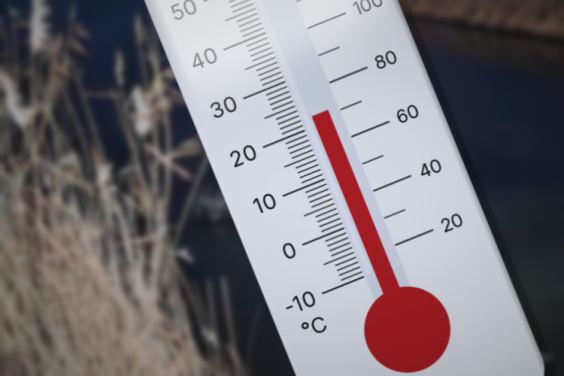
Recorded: 22 °C
